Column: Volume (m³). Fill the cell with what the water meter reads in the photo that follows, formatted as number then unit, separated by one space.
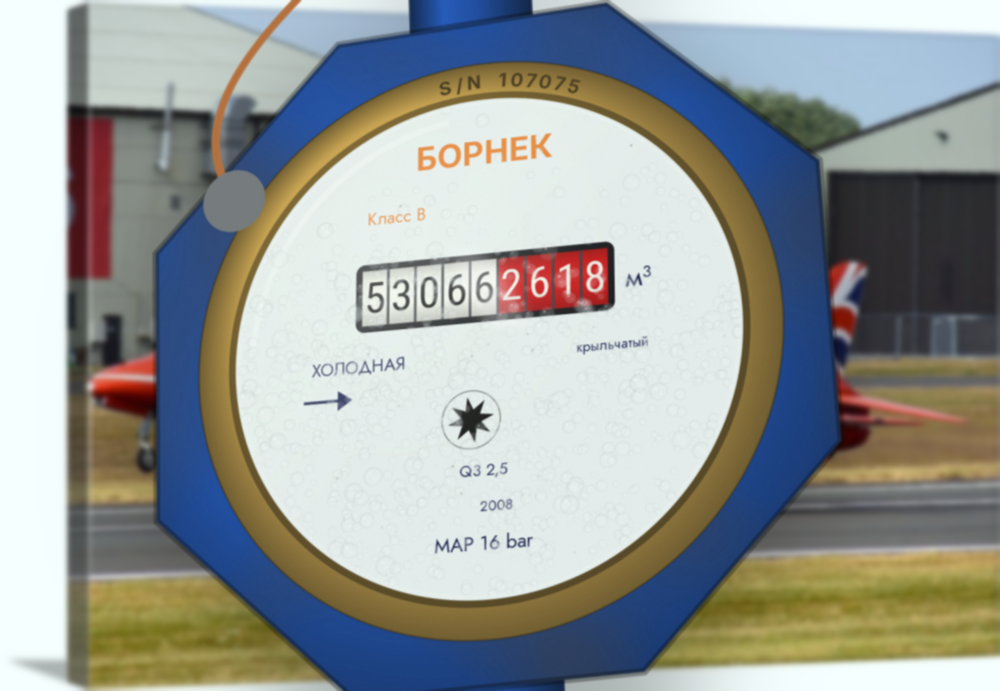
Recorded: 53066.2618 m³
